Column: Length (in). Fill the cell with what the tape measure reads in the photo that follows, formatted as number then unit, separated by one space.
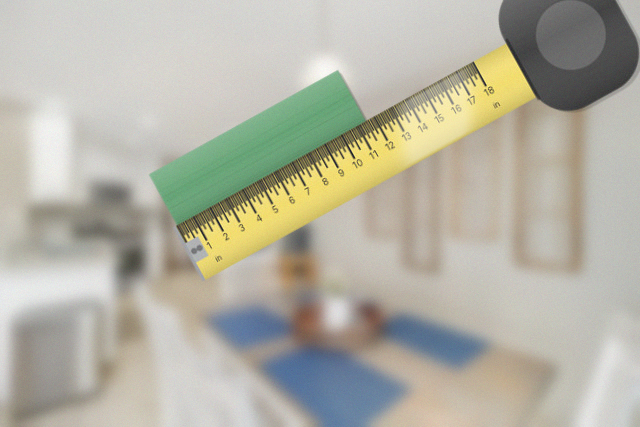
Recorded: 11.5 in
